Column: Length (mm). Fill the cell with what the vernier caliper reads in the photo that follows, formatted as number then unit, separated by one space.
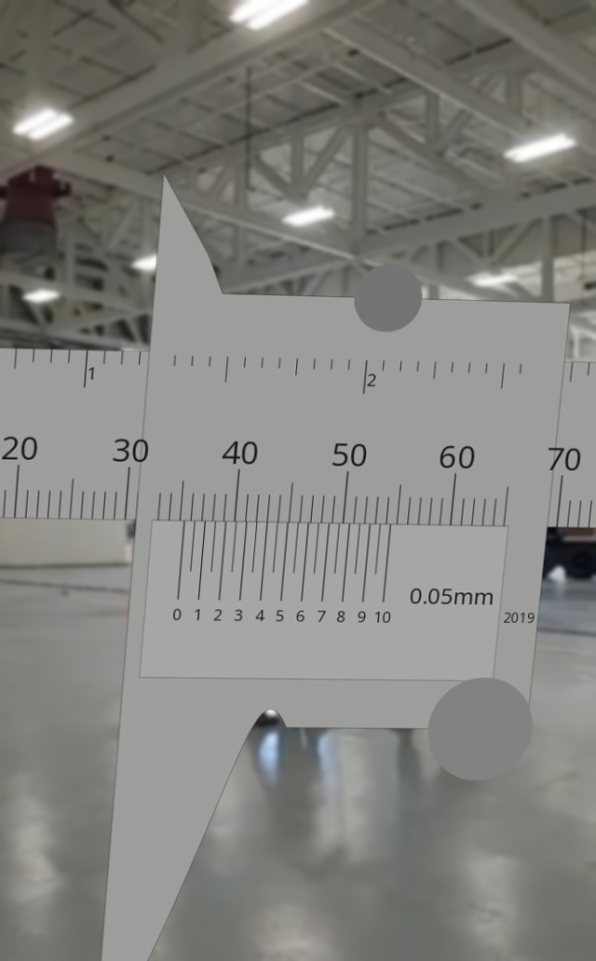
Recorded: 35.4 mm
